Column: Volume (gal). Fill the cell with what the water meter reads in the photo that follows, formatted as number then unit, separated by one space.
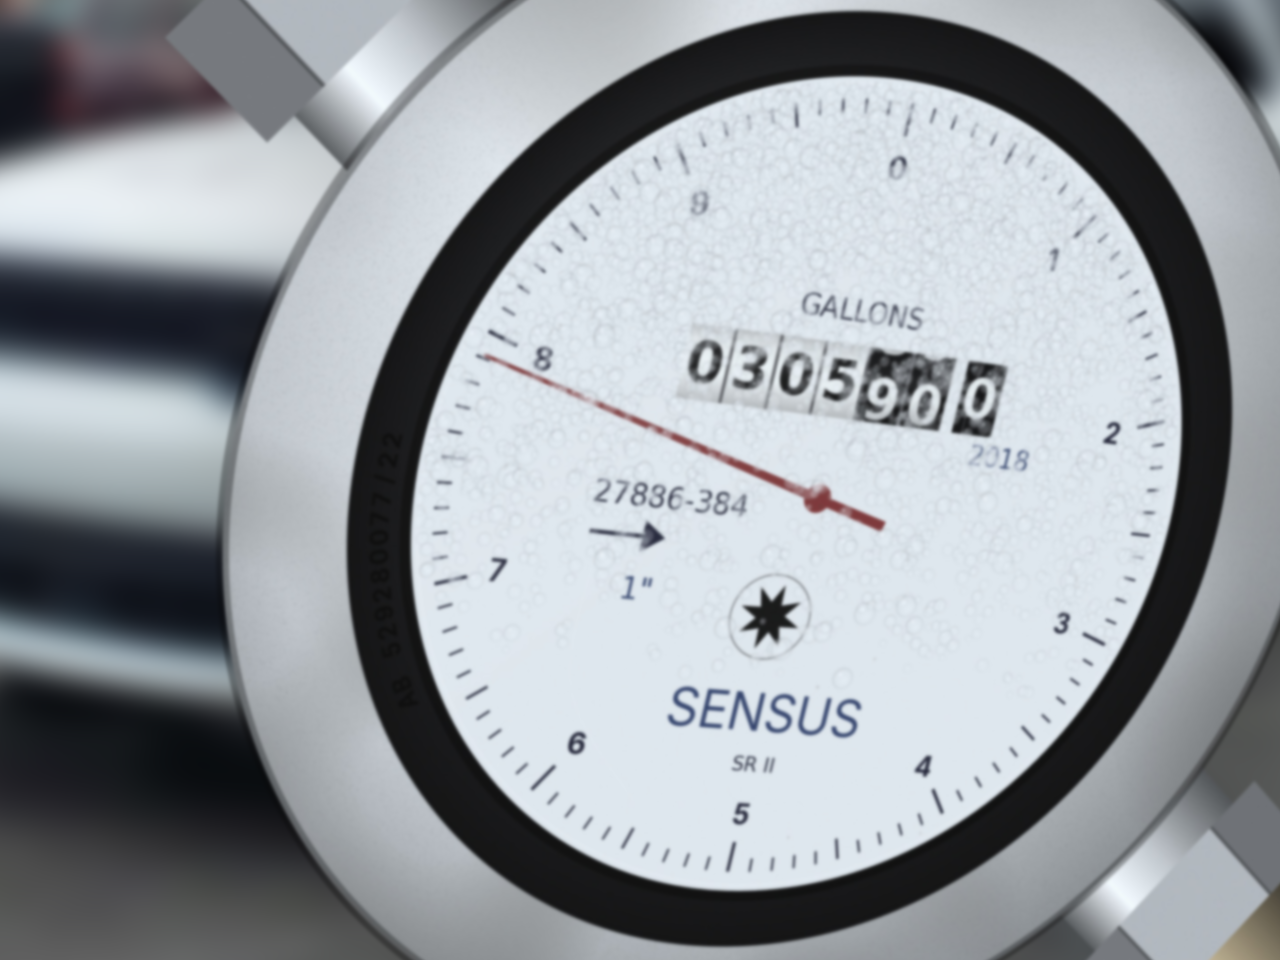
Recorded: 305897.9 gal
